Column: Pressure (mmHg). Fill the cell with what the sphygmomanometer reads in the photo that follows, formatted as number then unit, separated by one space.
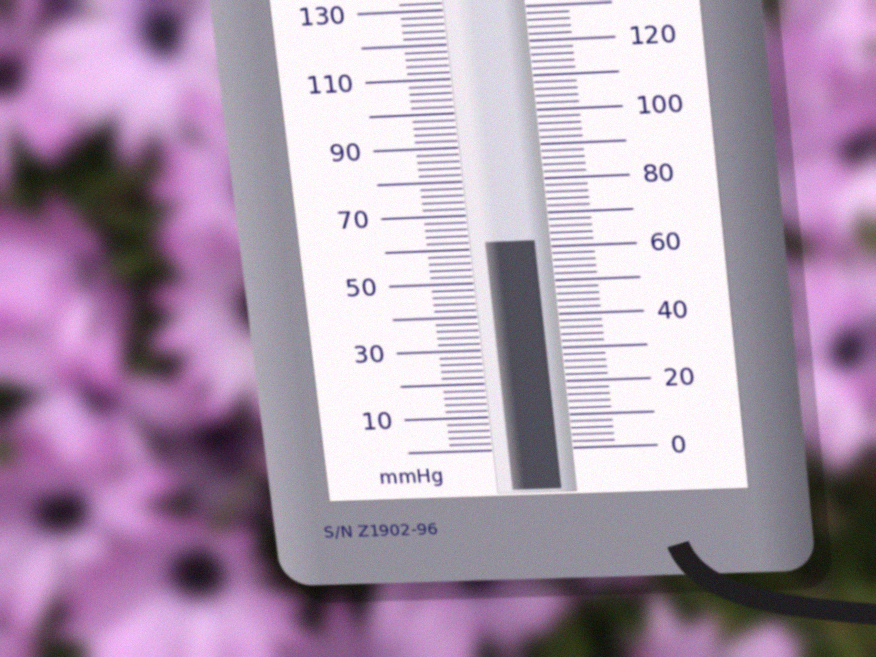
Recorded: 62 mmHg
